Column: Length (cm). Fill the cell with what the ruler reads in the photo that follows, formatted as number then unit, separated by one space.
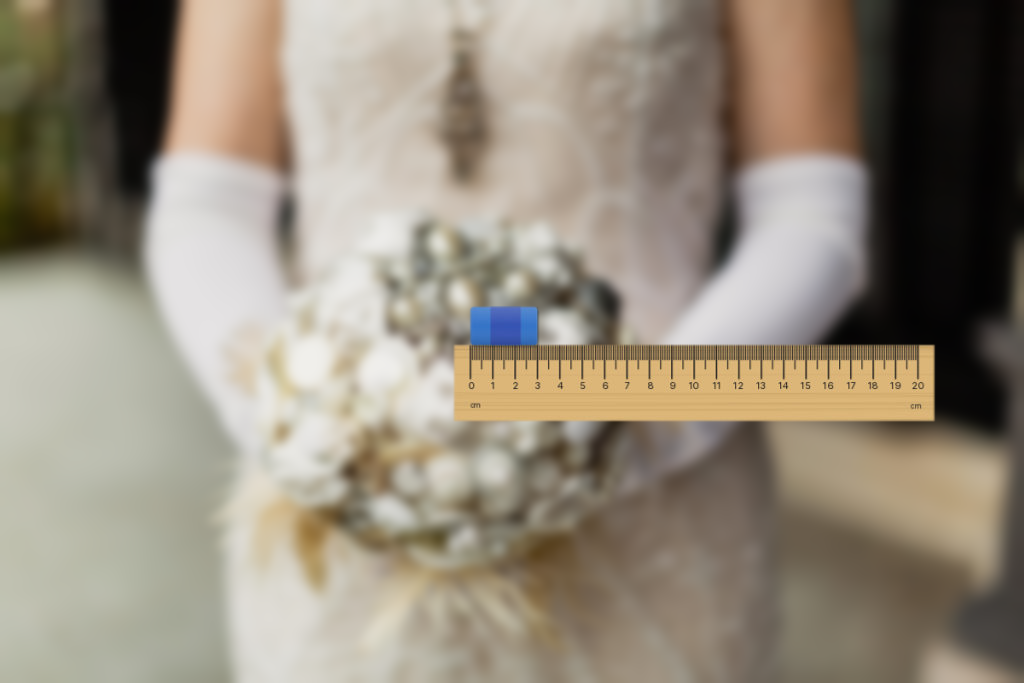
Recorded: 3 cm
